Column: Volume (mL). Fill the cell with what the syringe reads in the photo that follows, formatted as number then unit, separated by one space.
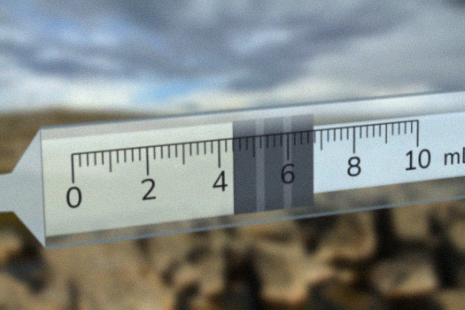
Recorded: 4.4 mL
